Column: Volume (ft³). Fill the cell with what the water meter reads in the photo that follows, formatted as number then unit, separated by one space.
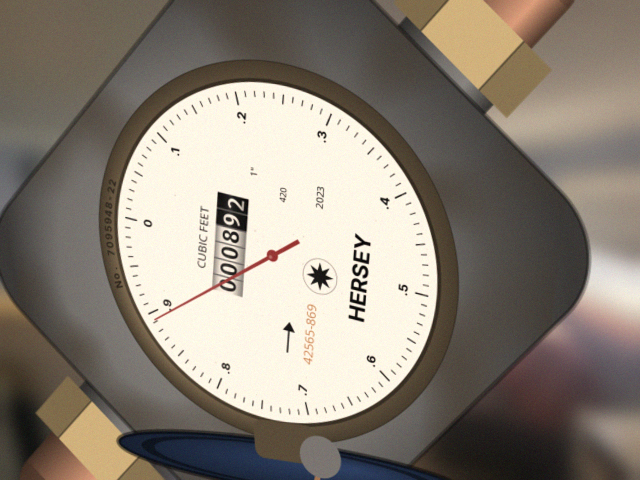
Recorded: 891.89 ft³
